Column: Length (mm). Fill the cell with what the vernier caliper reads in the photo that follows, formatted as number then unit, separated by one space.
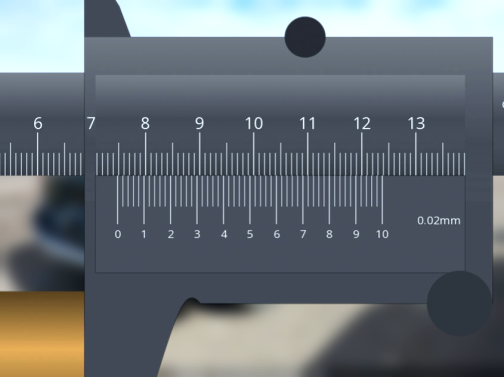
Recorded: 74.8 mm
